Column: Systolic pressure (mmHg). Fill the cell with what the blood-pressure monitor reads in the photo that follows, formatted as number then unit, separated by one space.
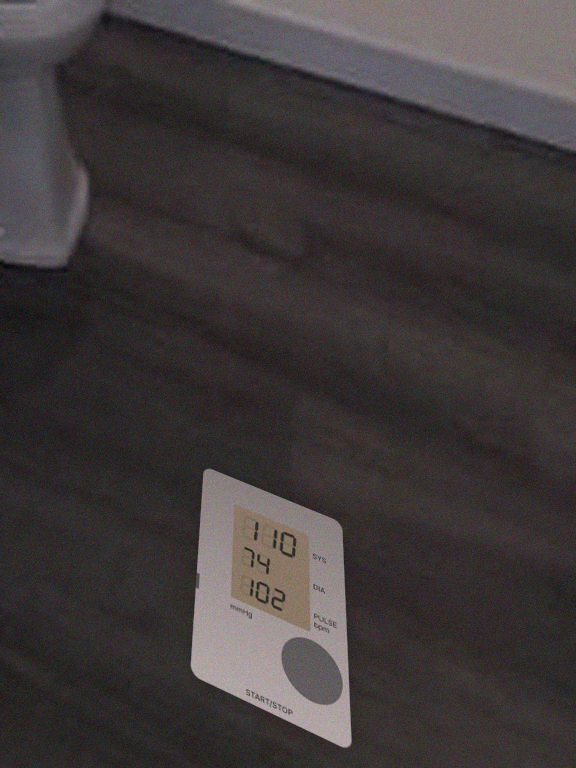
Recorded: 110 mmHg
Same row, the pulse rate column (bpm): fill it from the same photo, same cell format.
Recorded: 102 bpm
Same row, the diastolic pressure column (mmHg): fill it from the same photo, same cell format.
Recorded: 74 mmHg
